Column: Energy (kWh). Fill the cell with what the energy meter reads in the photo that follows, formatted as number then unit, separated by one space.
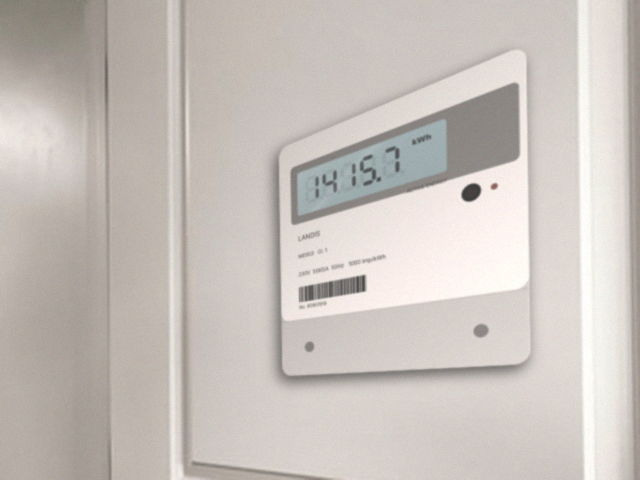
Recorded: 1415.7 kWh
